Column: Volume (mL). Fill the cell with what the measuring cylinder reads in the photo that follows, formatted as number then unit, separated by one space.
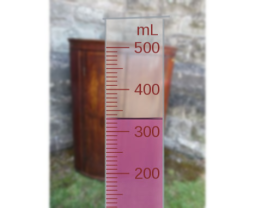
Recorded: 330 mL
